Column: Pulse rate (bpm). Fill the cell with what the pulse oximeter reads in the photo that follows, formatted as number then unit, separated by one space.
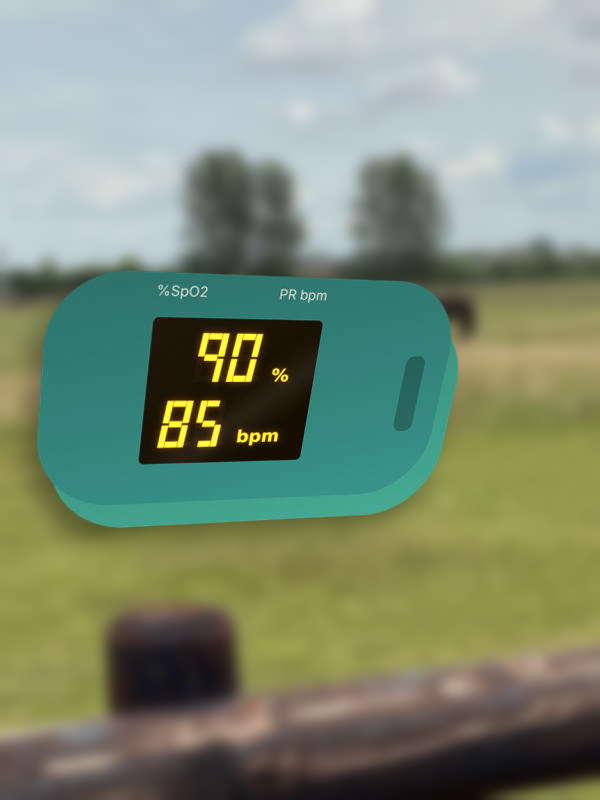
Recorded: 85 bpm
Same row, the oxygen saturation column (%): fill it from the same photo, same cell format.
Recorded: 90 %
